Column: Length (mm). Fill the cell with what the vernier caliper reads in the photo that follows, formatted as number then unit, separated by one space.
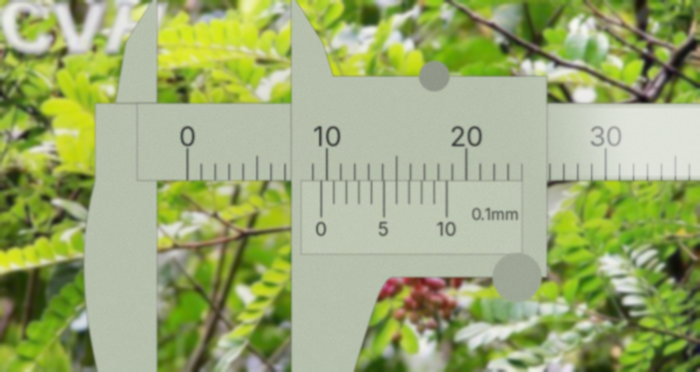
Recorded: 9.6 mm
